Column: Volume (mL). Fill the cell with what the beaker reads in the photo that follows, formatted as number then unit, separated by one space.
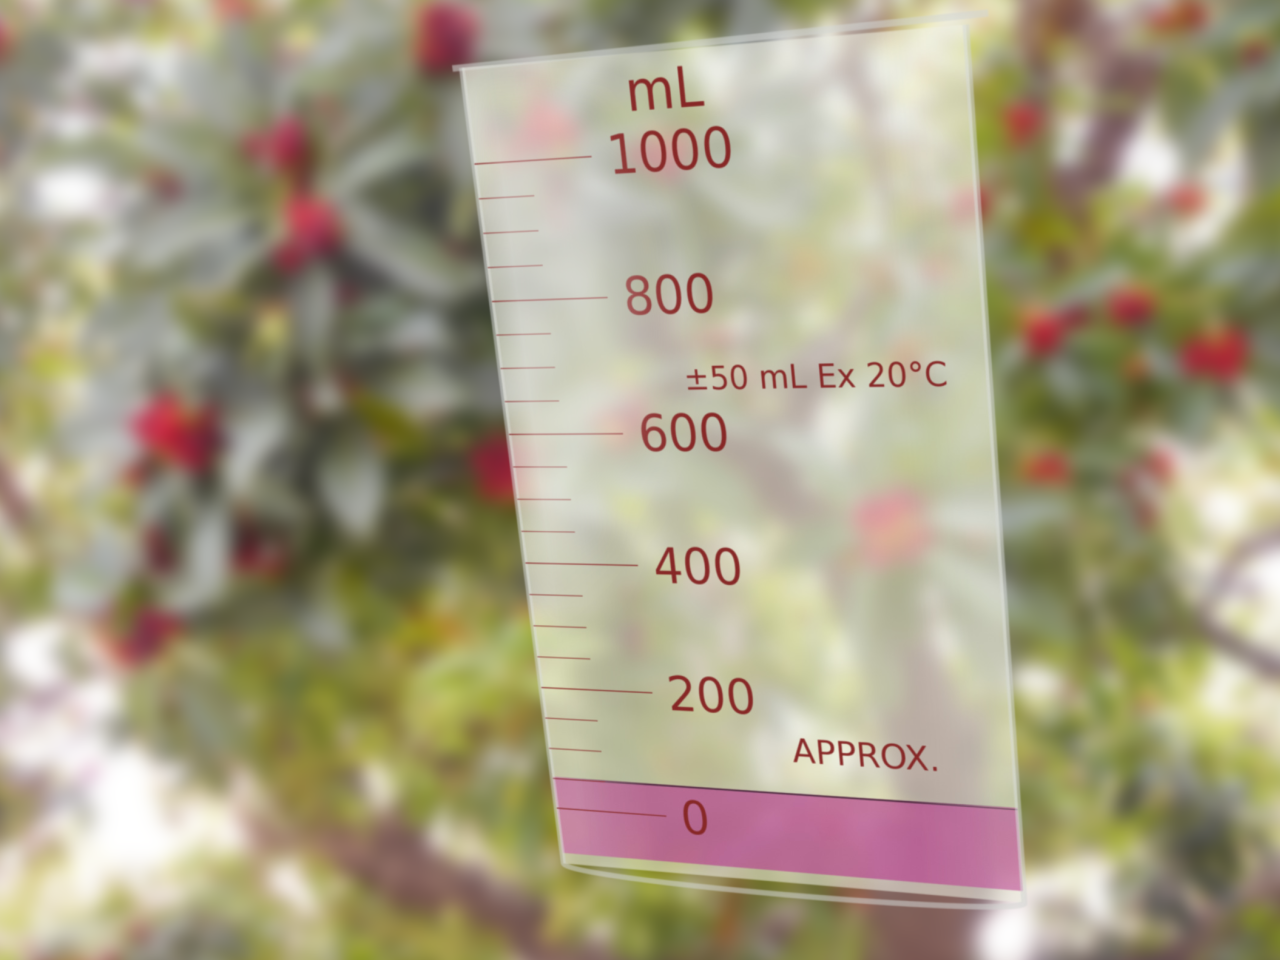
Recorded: 50 mL
